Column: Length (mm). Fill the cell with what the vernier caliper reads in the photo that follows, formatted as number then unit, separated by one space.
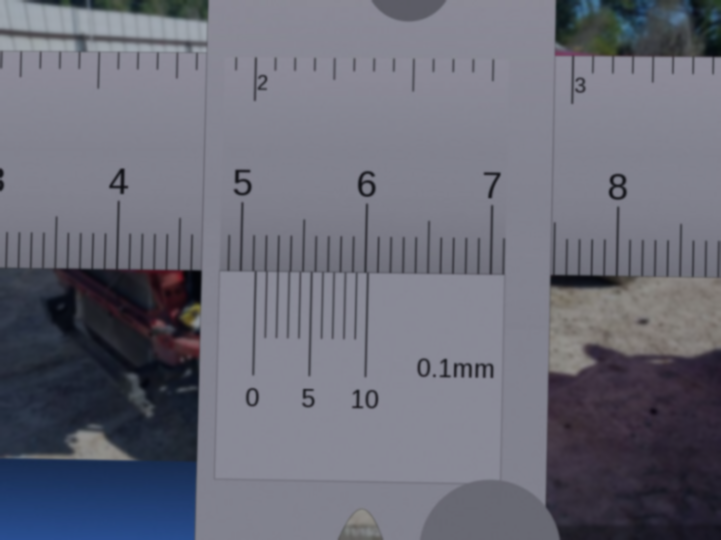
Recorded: 51.2 mm
